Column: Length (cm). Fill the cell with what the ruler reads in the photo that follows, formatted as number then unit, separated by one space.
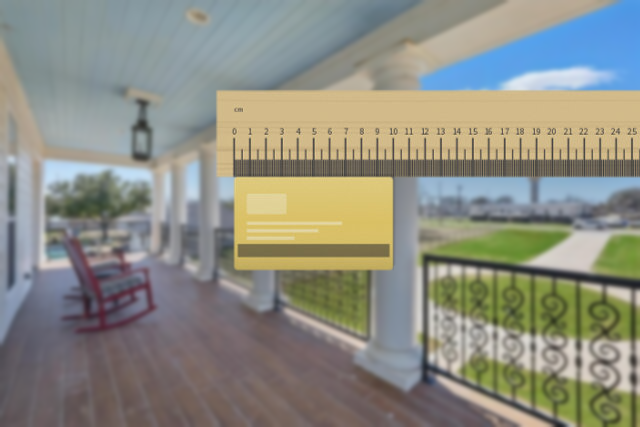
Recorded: 10 cm
